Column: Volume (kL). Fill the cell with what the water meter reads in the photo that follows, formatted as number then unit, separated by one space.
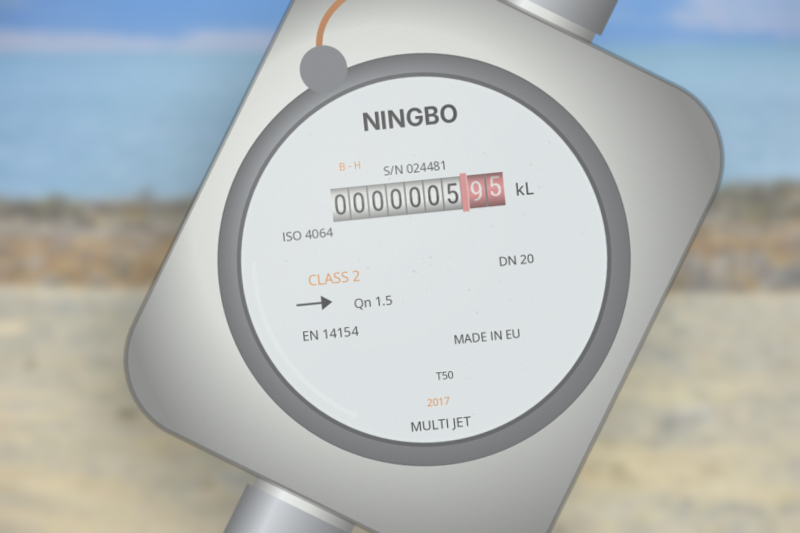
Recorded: 5.95 kL
